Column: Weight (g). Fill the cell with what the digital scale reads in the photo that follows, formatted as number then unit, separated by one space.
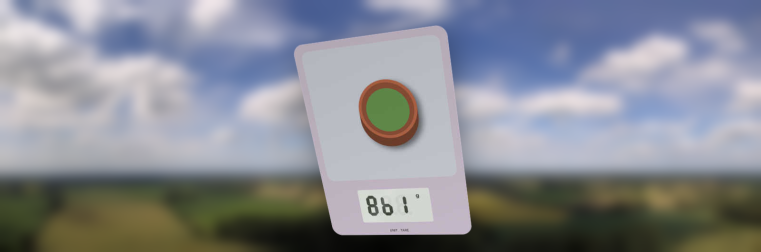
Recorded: 861 g
